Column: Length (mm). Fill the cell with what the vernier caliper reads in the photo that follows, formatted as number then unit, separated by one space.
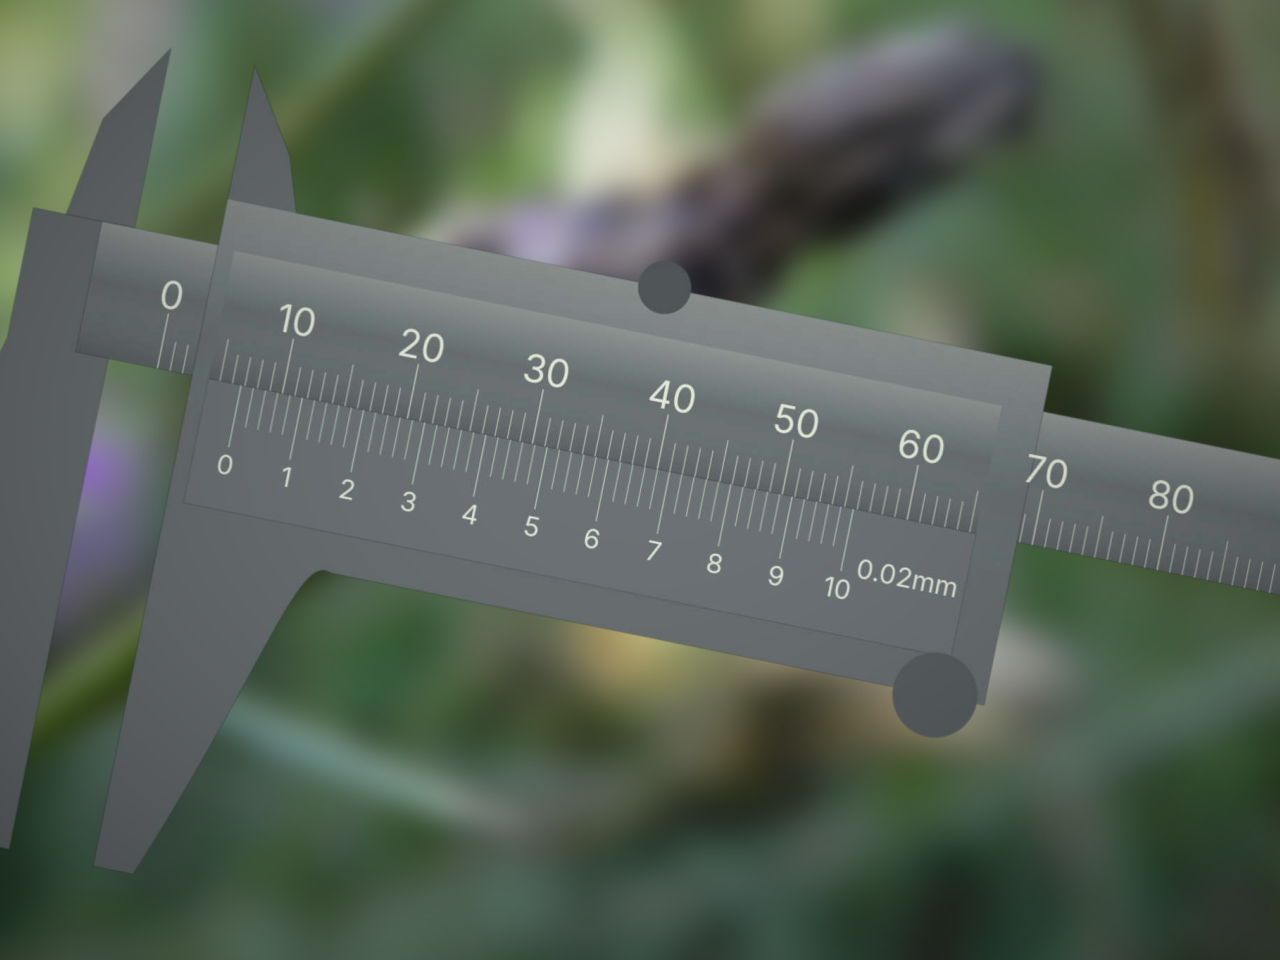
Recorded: 6.7 mm
